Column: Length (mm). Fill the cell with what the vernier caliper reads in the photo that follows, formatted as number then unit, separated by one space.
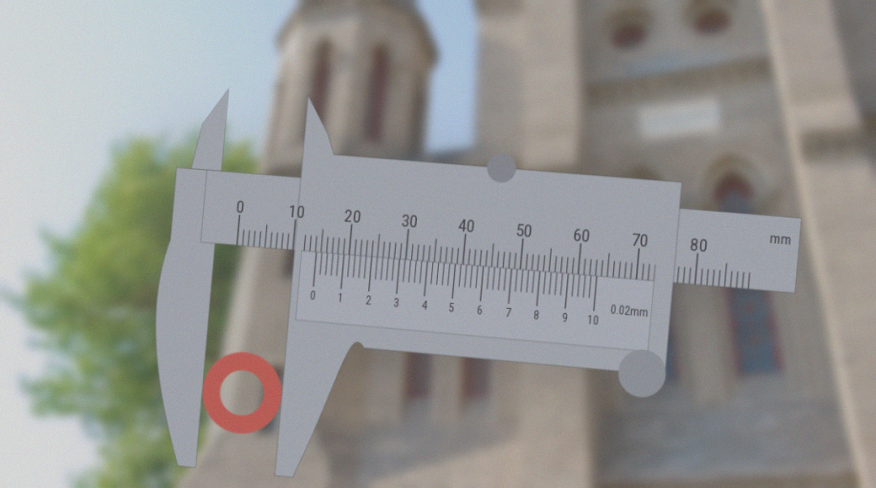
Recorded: 14.2 mm
